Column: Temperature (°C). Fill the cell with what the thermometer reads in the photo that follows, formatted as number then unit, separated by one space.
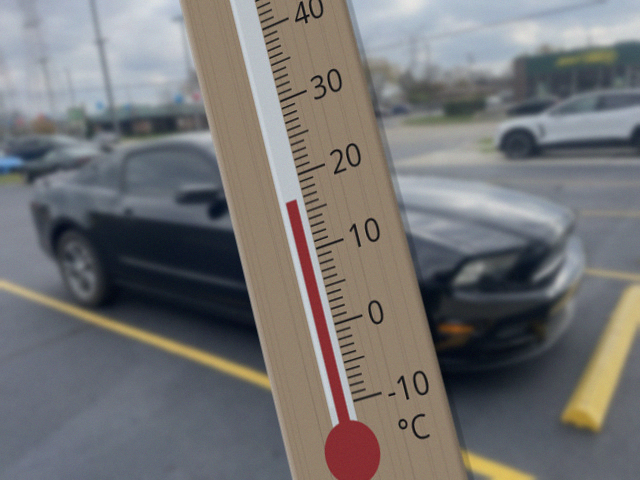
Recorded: 17 °C
